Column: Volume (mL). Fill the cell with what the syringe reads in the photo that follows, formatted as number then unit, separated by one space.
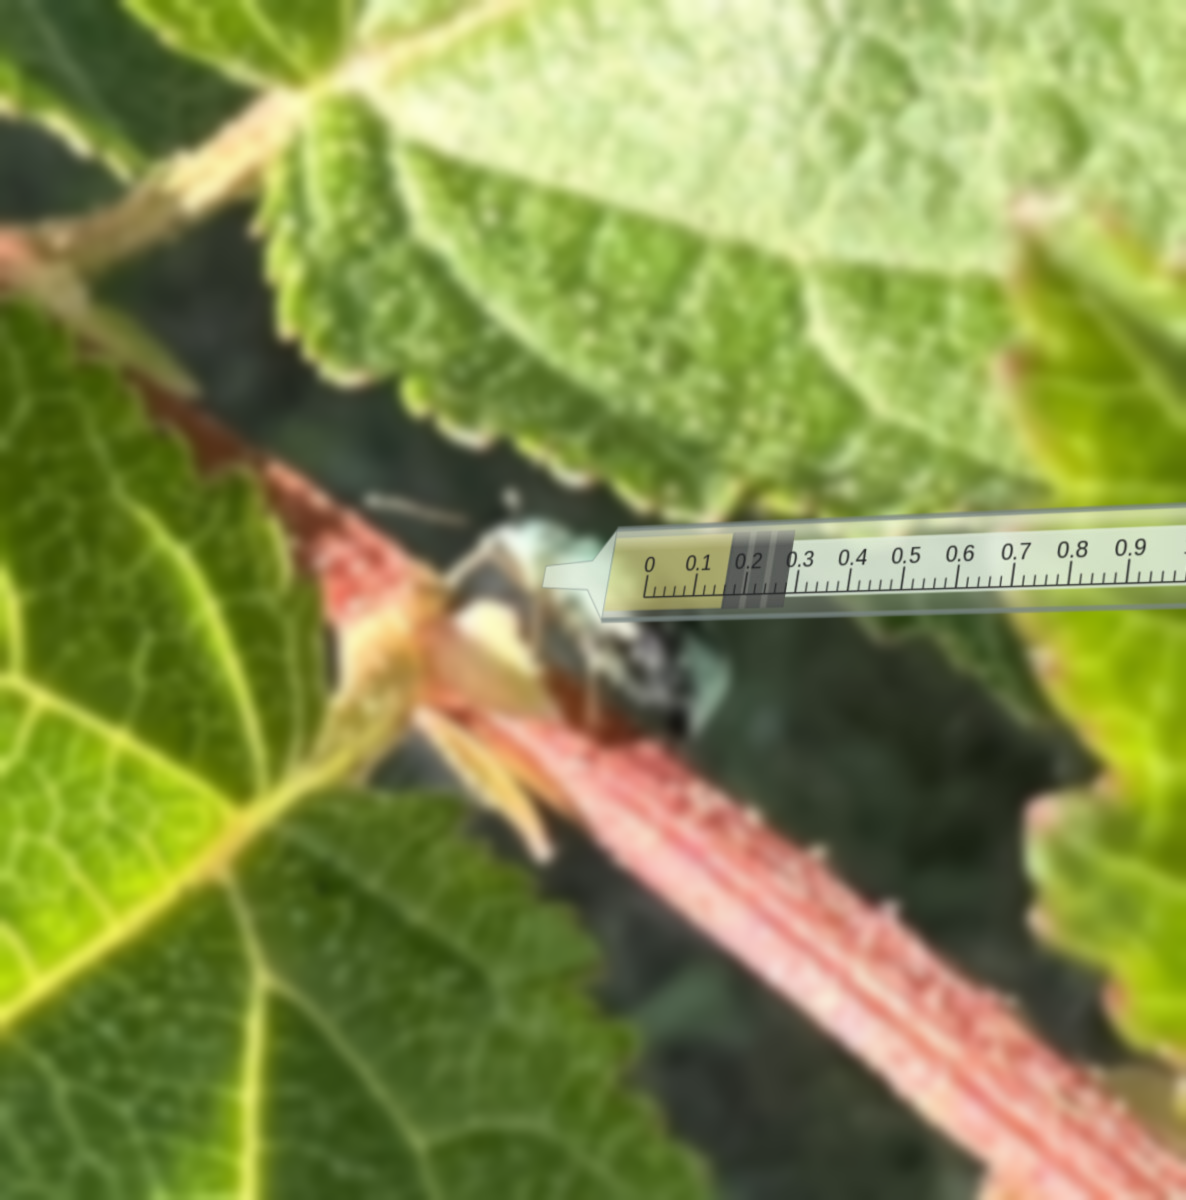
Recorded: 0.16 mL
